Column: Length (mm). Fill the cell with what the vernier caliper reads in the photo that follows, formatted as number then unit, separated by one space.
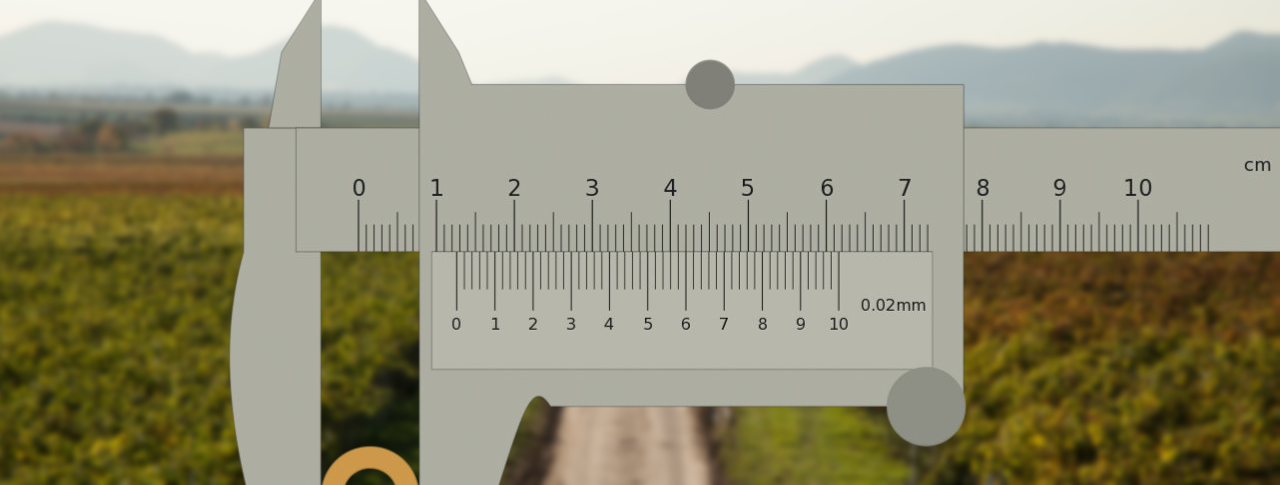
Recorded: 12.6 mm
